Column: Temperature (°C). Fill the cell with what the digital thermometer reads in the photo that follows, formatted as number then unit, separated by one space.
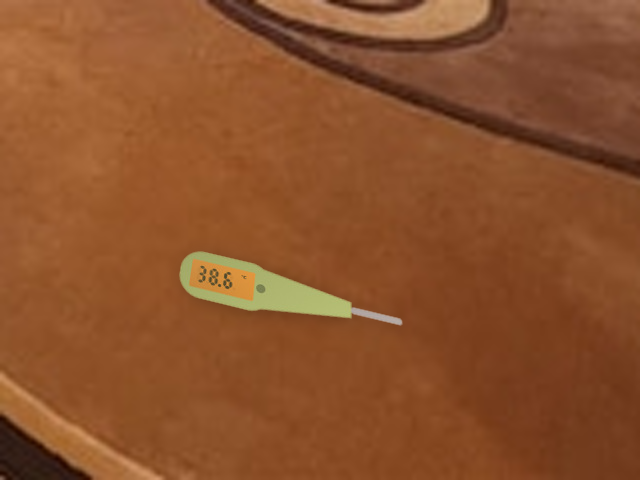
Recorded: 38.6 °C
